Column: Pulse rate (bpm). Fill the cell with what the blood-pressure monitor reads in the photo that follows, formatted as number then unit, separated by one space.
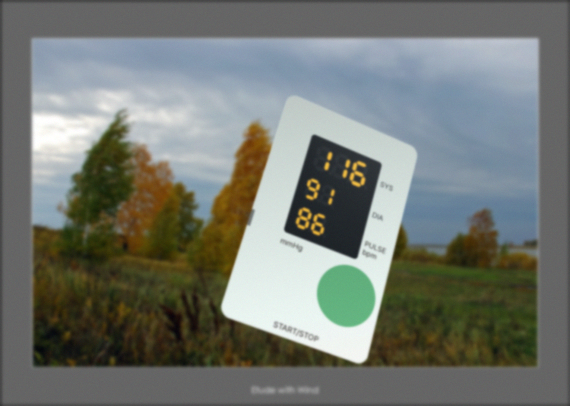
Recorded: 86 bpm
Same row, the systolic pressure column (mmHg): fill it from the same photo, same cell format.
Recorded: 116 mmHg
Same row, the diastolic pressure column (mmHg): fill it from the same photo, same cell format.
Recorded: 91 mmHg
